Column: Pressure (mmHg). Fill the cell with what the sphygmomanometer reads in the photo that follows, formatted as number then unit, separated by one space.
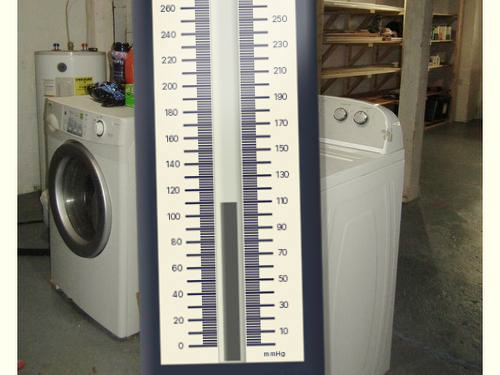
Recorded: 110 mmHg
